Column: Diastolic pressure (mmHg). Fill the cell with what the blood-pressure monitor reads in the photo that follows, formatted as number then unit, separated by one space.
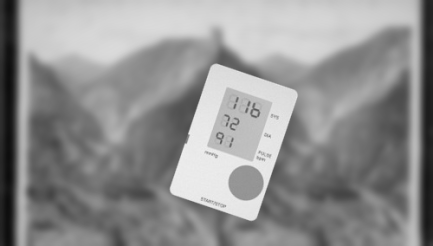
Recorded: 72 mmHg
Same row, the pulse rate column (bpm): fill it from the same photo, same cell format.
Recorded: 91 bpm
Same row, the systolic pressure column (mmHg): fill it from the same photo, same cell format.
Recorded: 116 mmHg
